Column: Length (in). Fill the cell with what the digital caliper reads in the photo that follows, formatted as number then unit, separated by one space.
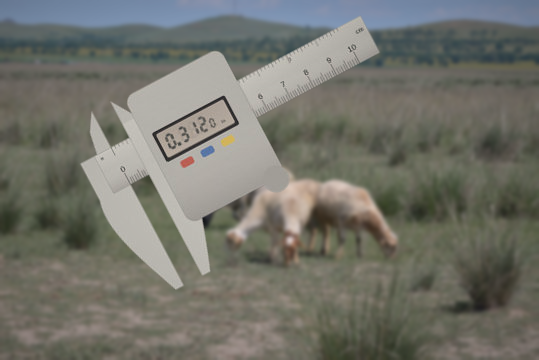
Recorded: 0.3120 in
